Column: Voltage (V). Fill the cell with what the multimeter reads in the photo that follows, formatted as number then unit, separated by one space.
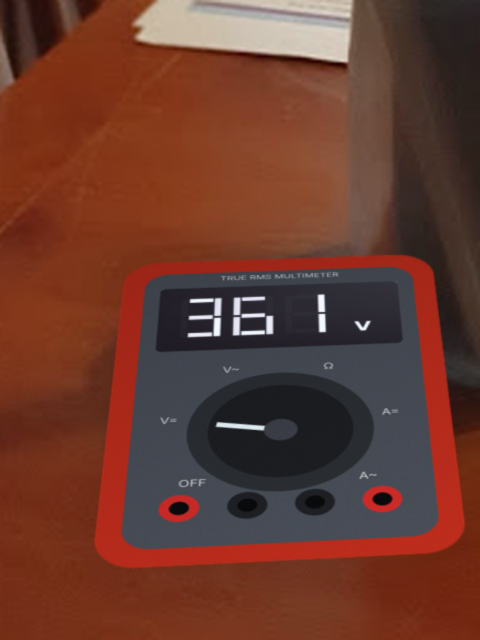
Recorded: 361 V
